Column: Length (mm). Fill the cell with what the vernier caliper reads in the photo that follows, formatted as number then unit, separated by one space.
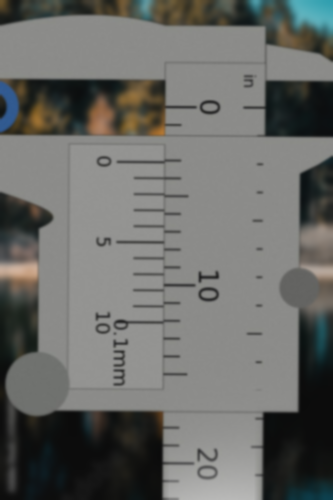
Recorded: 3.1 mm
